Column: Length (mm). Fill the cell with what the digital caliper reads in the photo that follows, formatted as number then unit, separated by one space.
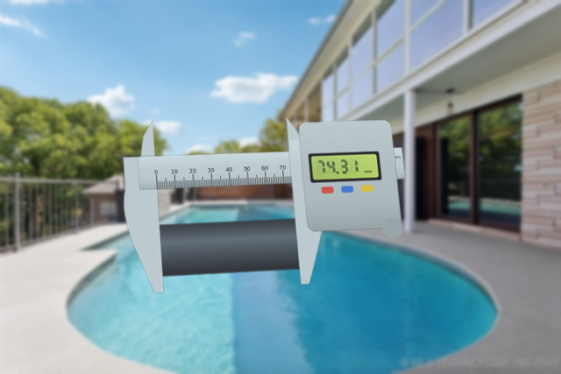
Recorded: 74.31 mm
